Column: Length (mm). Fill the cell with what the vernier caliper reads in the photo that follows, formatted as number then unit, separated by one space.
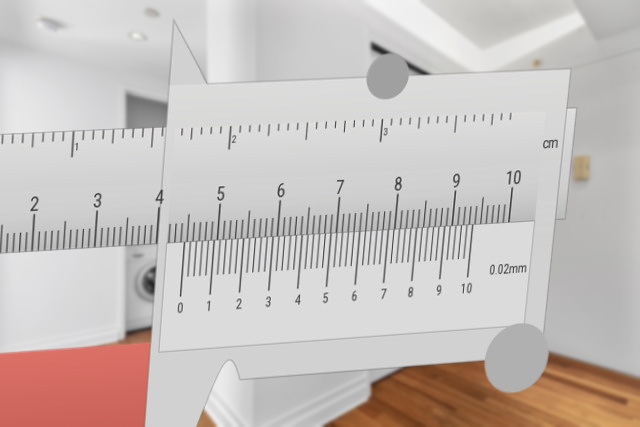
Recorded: 44.6 mm
